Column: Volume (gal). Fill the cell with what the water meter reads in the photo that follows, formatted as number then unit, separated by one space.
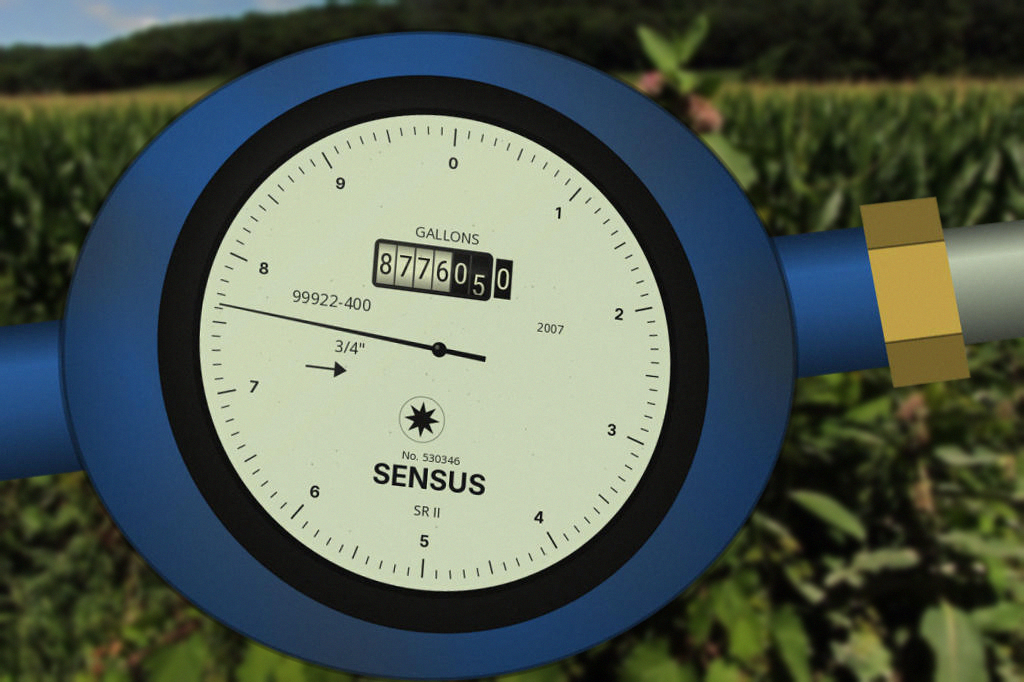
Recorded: 8776047.6 gal
